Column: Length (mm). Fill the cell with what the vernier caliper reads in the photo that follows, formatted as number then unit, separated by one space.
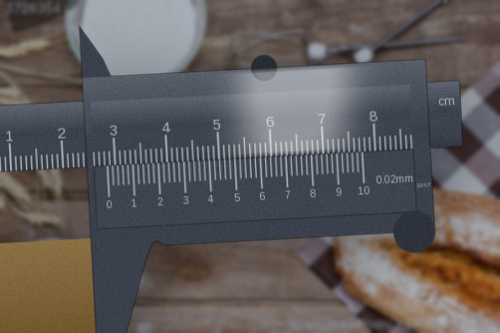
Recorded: 28.5 mm
